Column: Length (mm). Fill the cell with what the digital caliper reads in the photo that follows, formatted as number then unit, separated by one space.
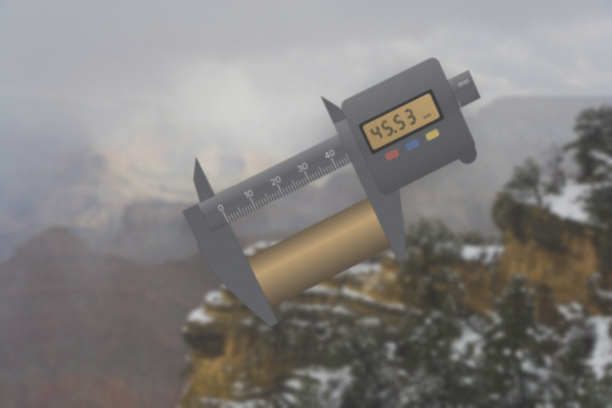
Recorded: 45.53 mm
